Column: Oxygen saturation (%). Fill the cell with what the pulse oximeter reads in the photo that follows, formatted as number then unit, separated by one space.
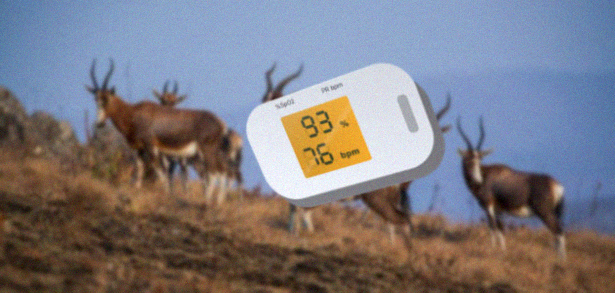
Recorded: 93 %
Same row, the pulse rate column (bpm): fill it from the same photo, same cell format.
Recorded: 76 bpm
